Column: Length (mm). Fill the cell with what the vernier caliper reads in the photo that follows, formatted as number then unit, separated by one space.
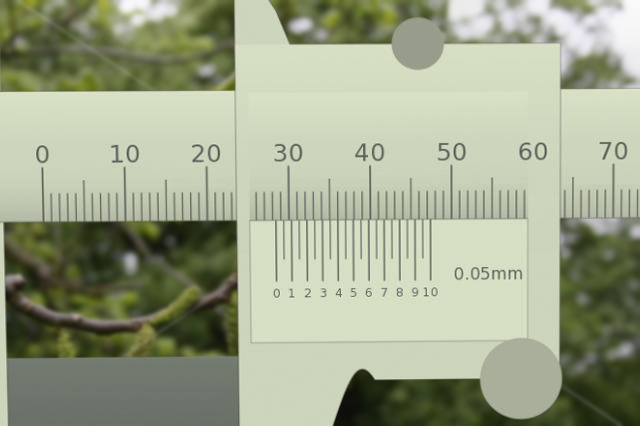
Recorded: 28.4 mm
